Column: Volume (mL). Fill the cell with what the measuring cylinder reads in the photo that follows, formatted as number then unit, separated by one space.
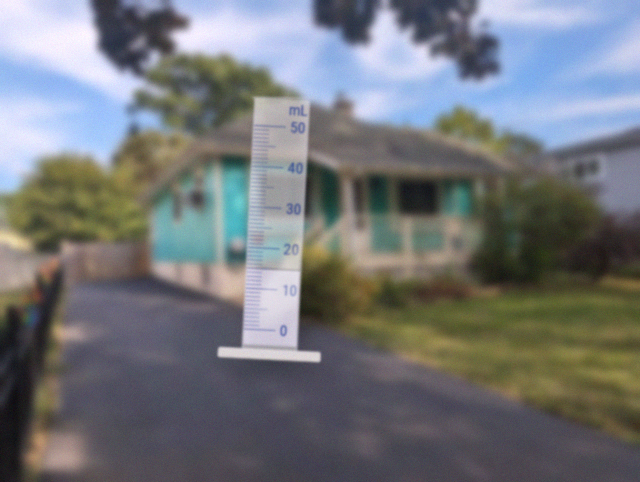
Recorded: 15 mL
